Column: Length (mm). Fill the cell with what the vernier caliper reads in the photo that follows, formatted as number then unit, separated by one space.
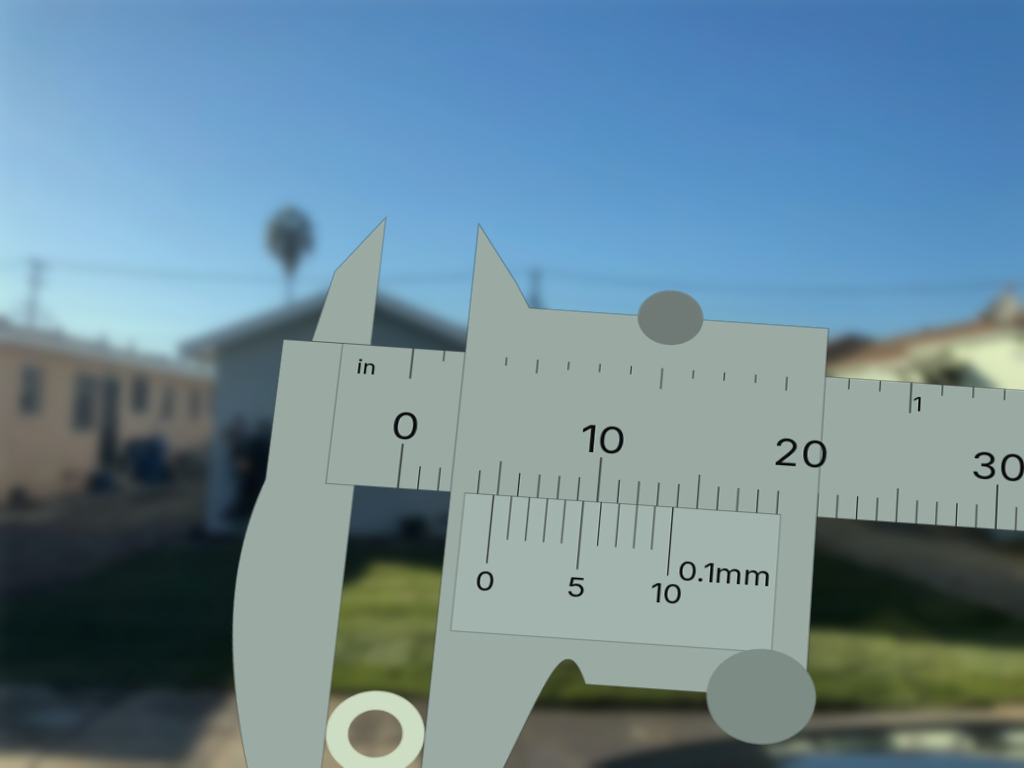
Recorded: 4.8 mm
